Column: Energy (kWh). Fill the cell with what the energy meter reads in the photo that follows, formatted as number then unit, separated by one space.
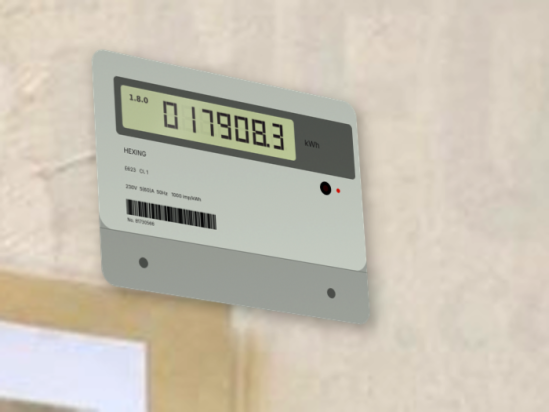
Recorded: 17908.3 kWh
